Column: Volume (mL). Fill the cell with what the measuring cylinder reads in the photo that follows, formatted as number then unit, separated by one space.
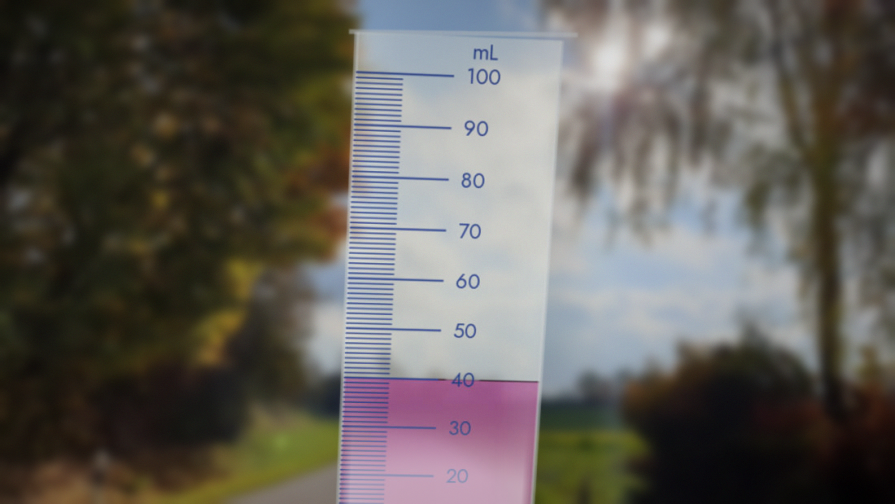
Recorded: 40 mL
